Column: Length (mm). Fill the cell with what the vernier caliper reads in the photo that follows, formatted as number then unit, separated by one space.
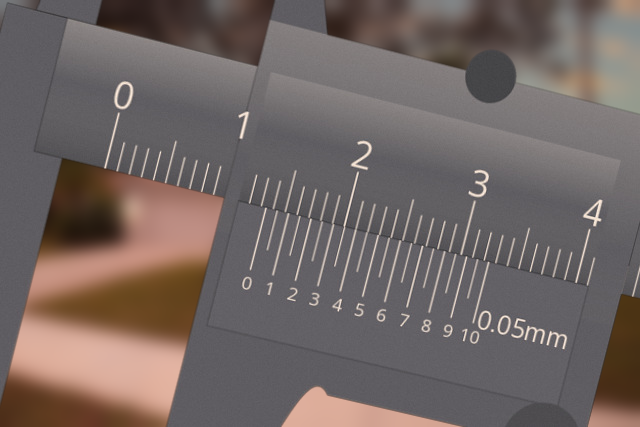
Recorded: 13.4 mm
